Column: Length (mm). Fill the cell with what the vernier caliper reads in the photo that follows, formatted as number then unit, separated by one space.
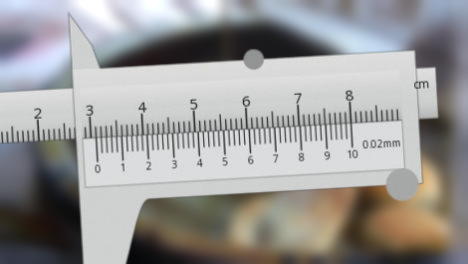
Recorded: 31.0 mm
